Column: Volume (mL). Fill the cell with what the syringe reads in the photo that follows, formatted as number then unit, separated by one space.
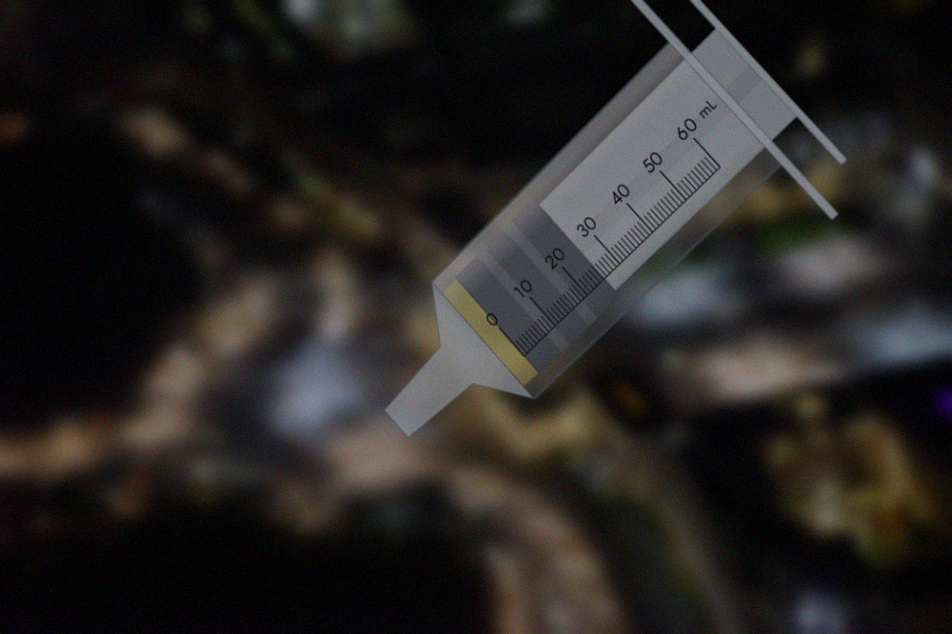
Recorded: 0 mL
